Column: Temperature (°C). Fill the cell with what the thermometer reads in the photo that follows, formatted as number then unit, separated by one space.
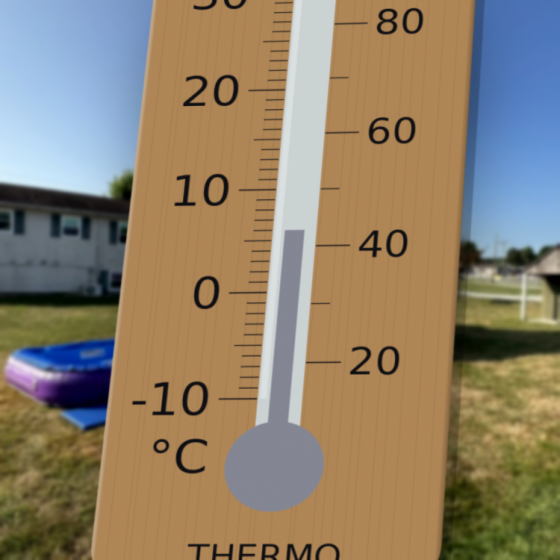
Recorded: 6 °C
